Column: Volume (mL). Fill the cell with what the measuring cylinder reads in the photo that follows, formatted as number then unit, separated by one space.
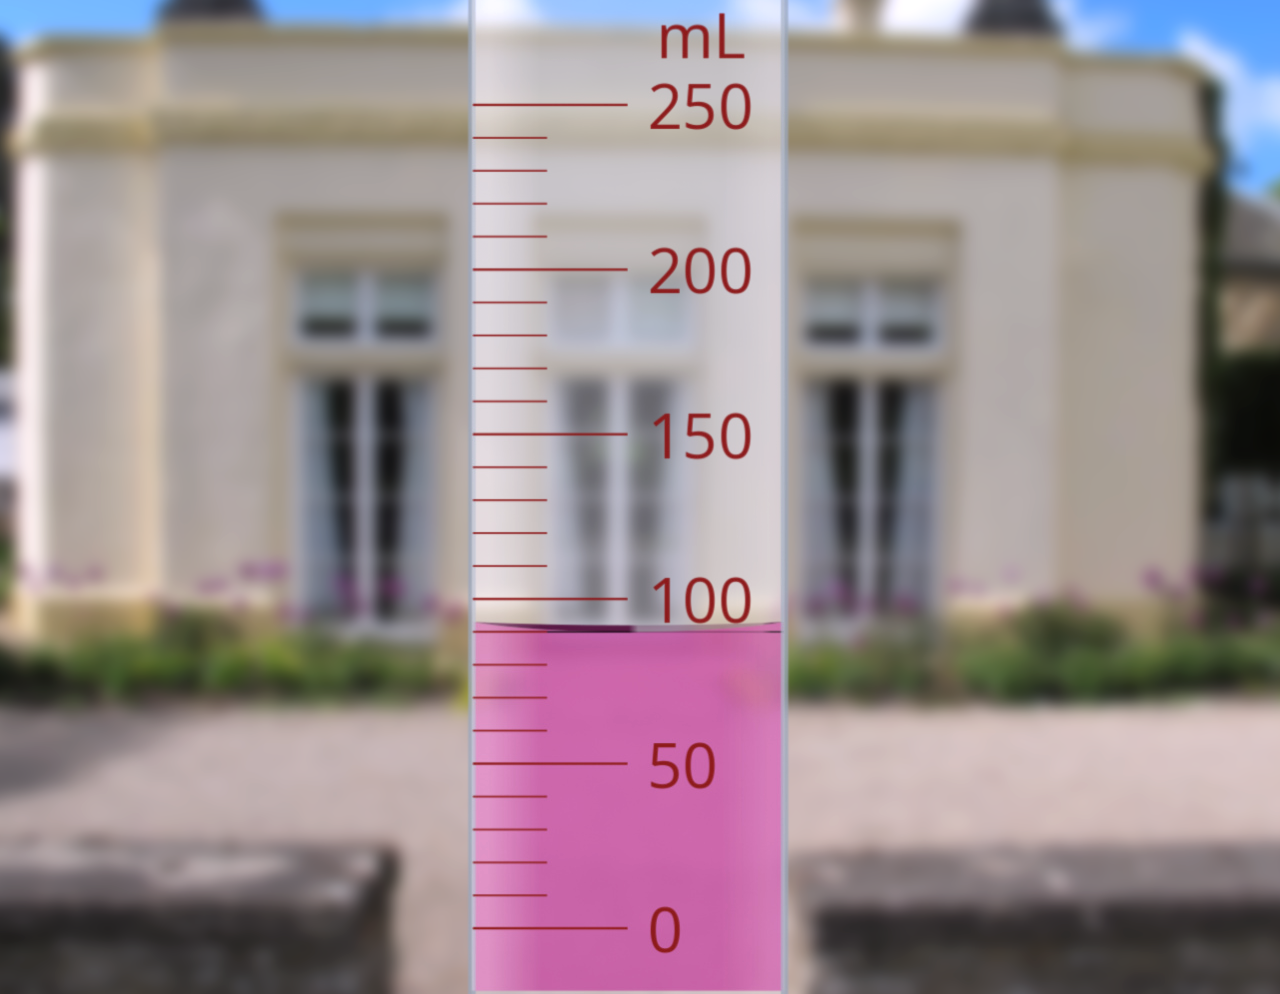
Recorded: 90 mL
